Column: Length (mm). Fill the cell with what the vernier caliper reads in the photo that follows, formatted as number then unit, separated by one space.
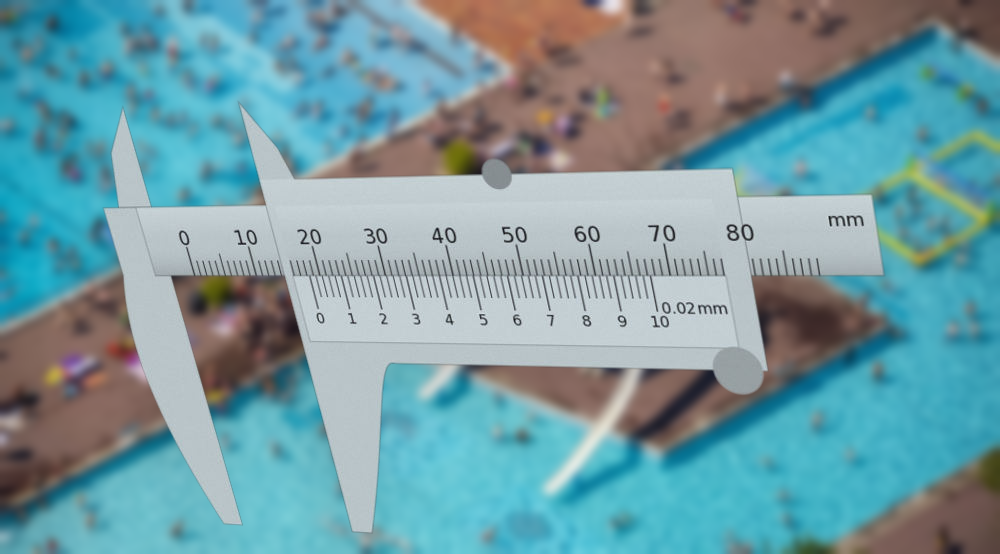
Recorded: 18.4 mm
